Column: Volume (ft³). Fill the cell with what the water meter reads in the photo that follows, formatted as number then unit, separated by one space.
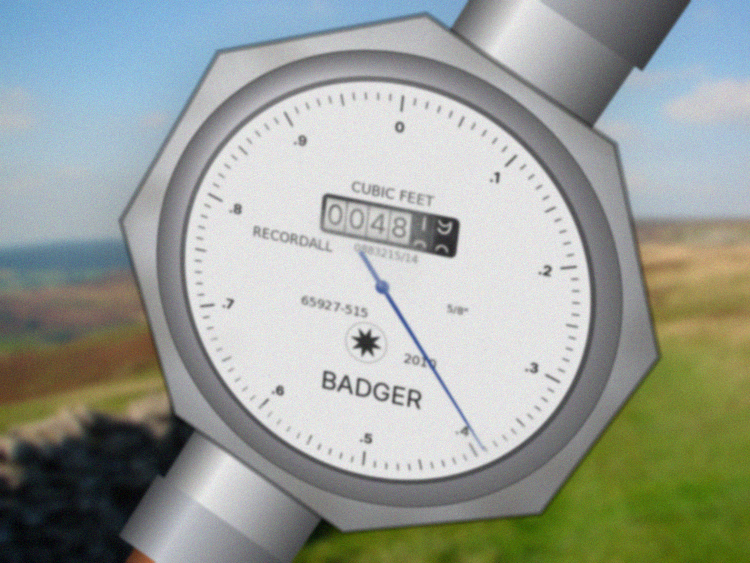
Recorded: 4819.39 ft³
